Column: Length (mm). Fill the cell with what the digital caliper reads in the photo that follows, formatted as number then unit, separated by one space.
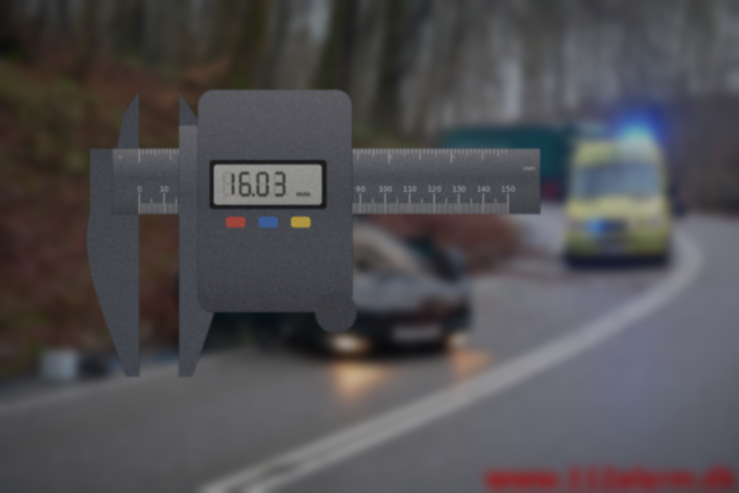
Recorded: 16.03 mm
